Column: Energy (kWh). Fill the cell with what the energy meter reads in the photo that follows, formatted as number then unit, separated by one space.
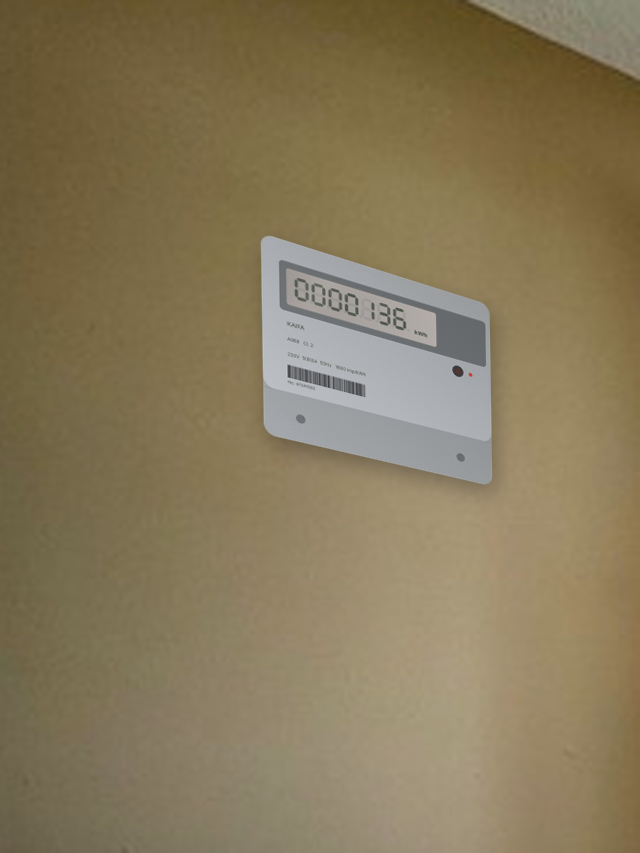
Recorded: 136 kWh
